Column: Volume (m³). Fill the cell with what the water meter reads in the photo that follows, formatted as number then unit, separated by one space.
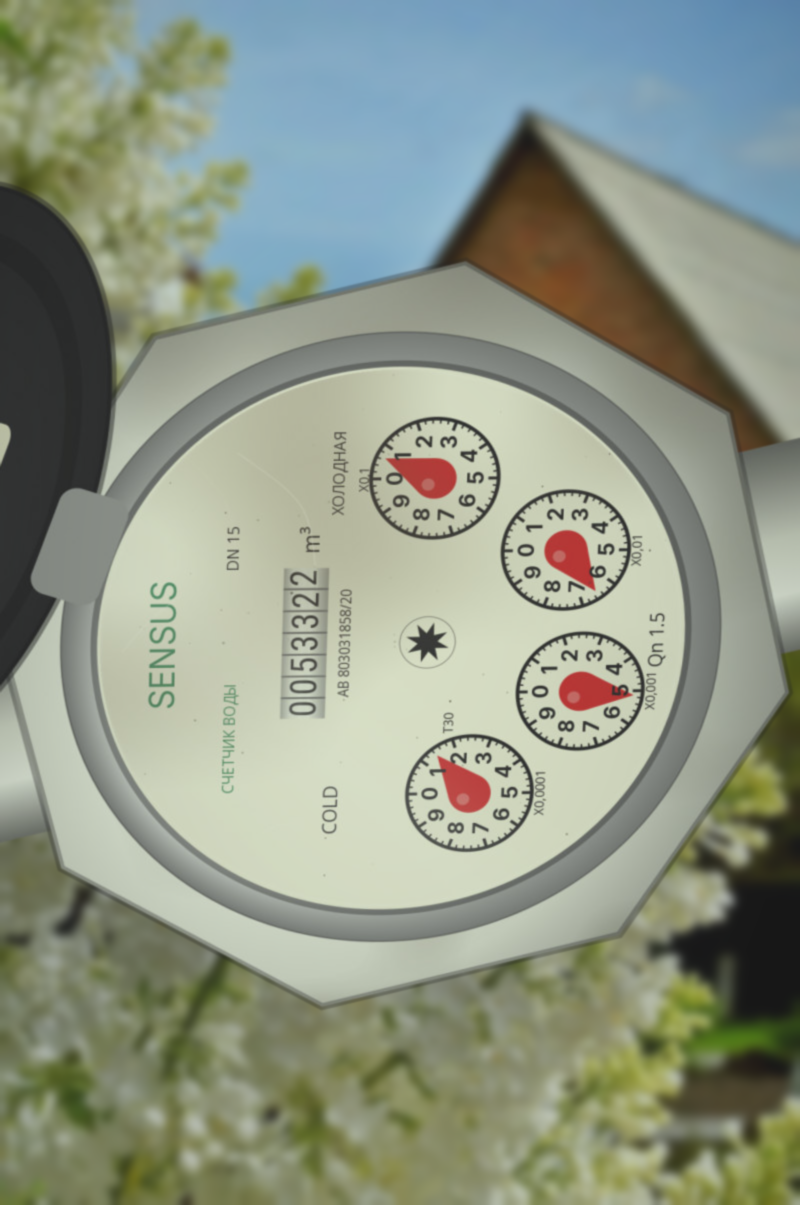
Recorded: 53322.0651 m³
